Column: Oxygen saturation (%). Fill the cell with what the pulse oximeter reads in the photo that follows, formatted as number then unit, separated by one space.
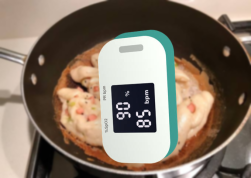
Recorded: 90 %
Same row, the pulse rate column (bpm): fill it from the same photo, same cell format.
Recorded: 85 bpm
